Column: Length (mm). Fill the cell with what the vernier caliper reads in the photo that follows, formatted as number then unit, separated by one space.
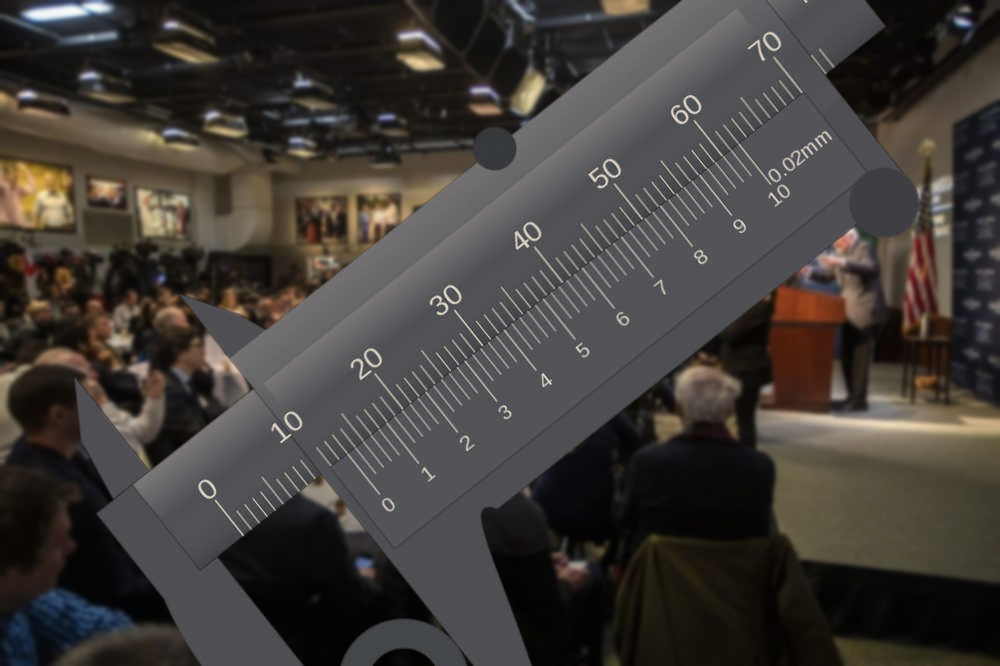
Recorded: 13.0 mm
